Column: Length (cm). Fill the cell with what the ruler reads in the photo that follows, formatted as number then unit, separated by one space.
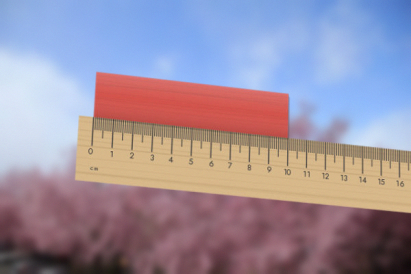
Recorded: 10 cm
